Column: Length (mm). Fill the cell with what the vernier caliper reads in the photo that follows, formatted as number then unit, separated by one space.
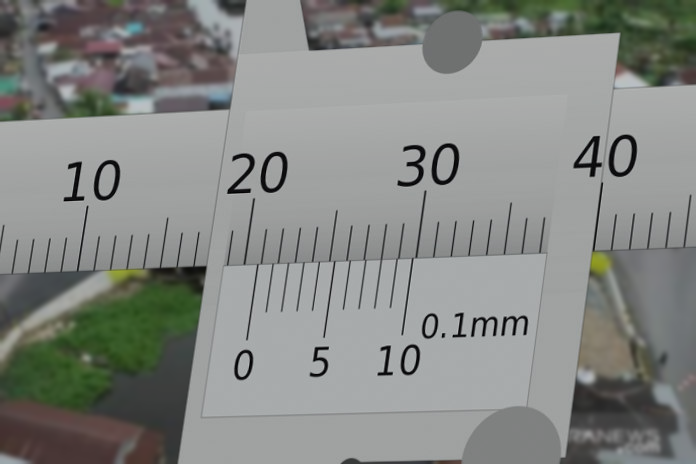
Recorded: 20.8 mm
